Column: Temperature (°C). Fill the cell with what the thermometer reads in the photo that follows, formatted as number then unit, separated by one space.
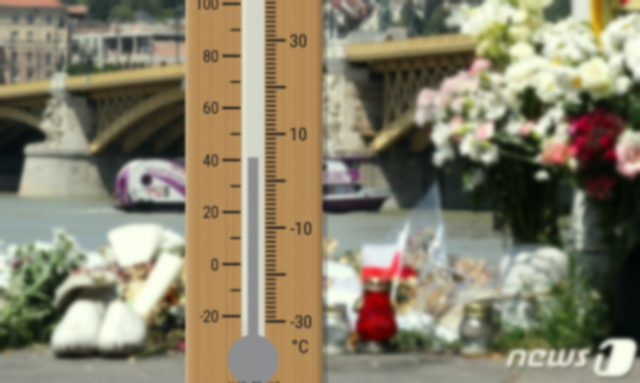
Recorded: 5 °C
